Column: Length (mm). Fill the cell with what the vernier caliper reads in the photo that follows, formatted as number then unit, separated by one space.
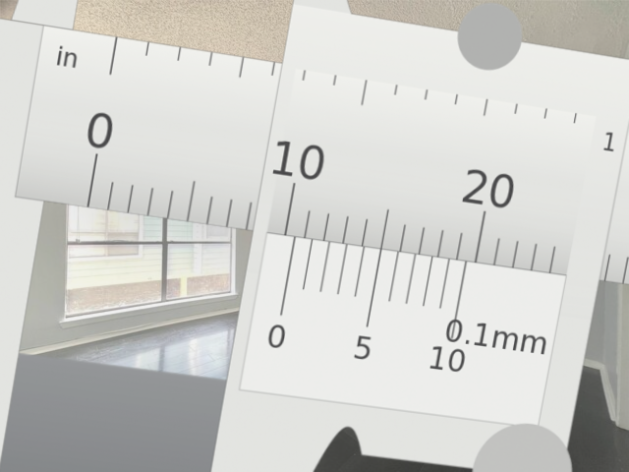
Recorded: 10.5 mm
